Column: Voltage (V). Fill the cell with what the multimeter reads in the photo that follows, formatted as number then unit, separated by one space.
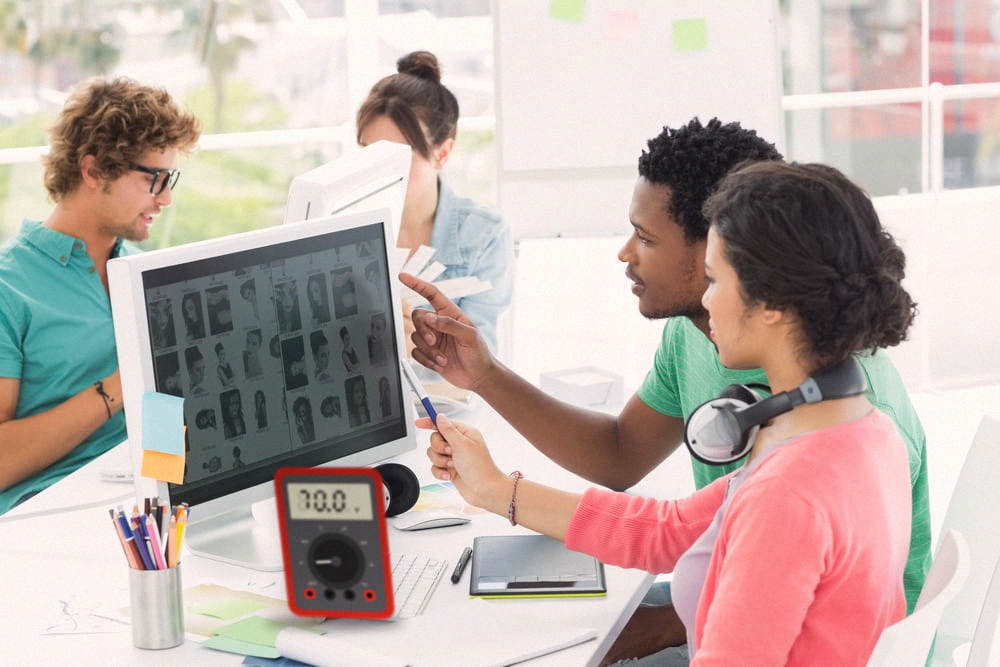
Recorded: 70.0 V
